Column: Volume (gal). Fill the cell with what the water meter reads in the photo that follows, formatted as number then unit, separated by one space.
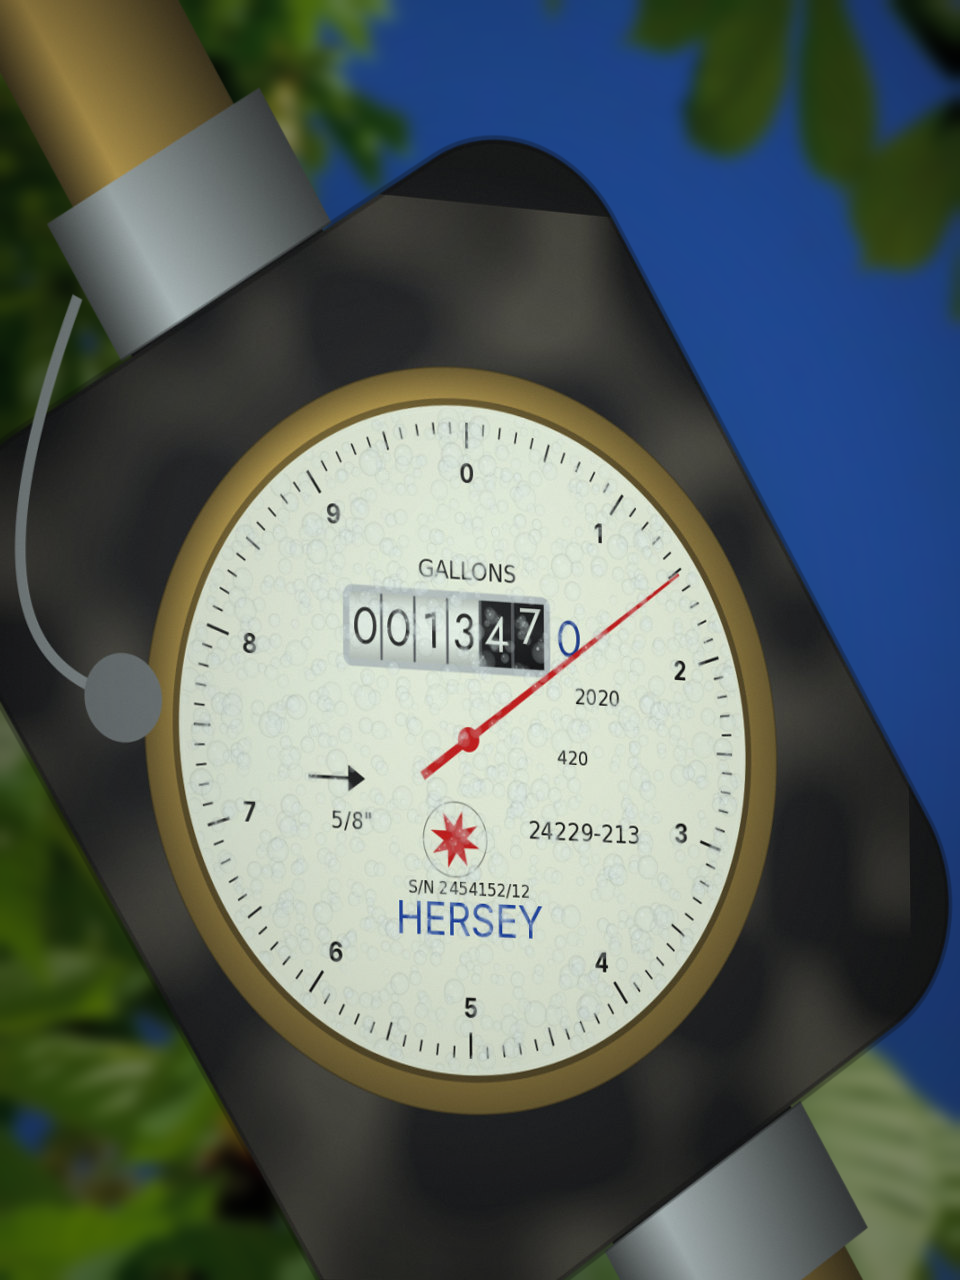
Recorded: 13471.5 gal
